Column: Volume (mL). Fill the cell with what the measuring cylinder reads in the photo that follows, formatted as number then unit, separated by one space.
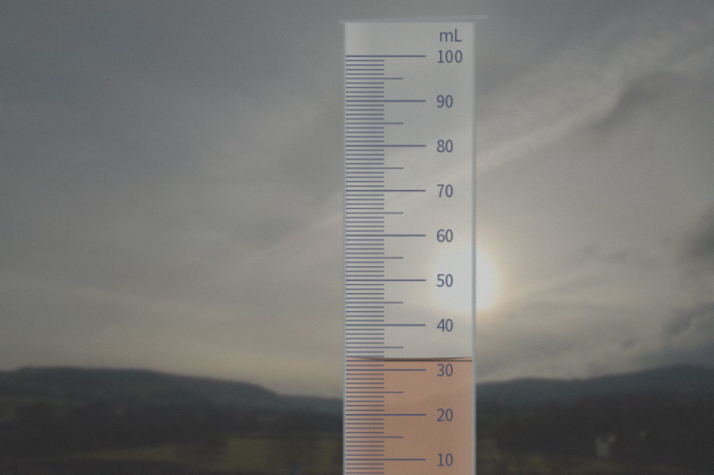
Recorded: 32 mL
